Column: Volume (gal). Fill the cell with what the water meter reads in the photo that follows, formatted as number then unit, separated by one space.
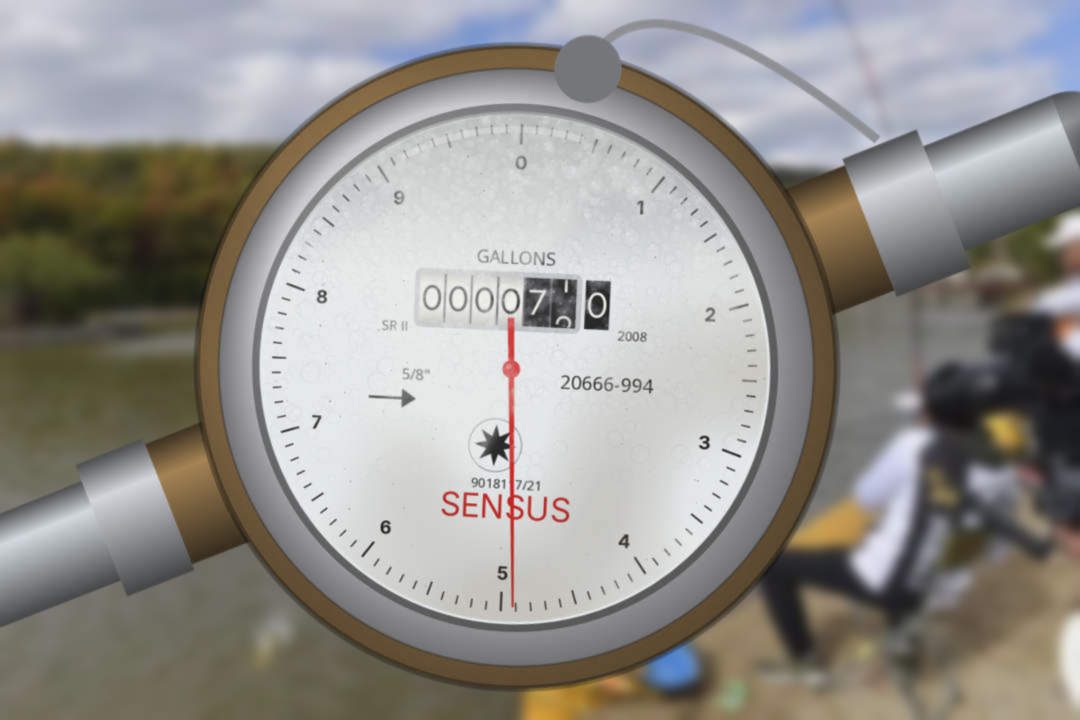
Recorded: 714.9 gal
